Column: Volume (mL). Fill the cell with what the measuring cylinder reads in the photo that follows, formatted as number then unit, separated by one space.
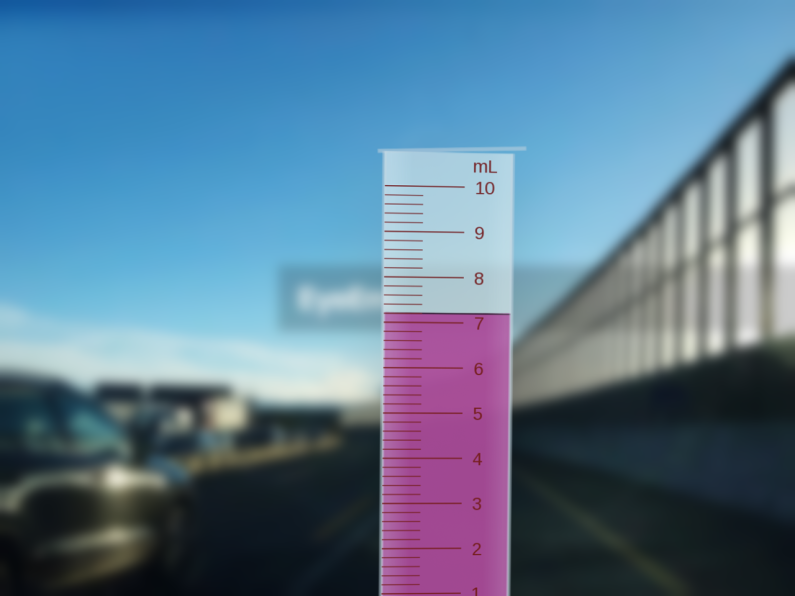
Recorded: 7.2 mL
